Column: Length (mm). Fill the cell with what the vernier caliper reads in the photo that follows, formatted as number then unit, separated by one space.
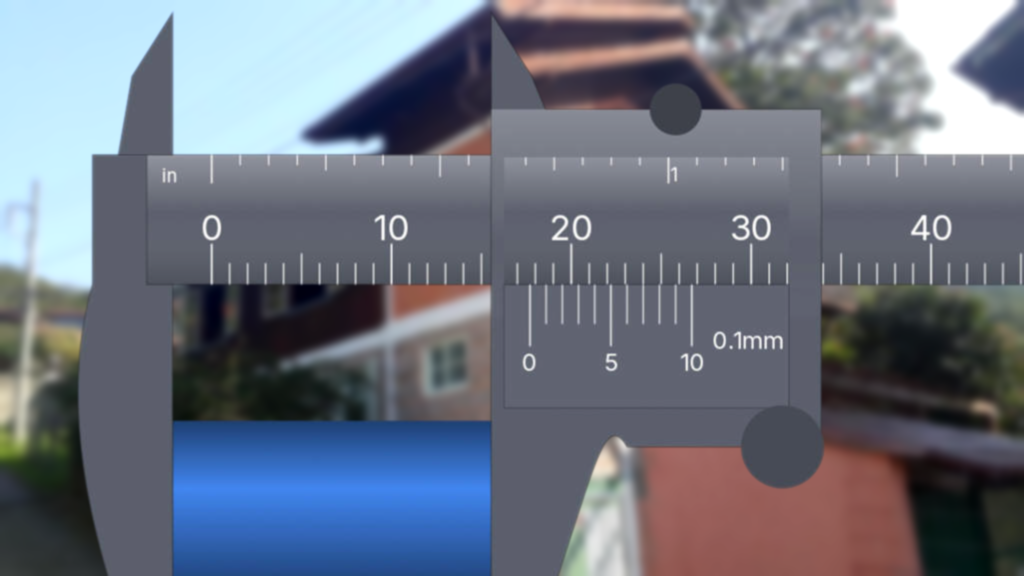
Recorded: 17.7 mm
